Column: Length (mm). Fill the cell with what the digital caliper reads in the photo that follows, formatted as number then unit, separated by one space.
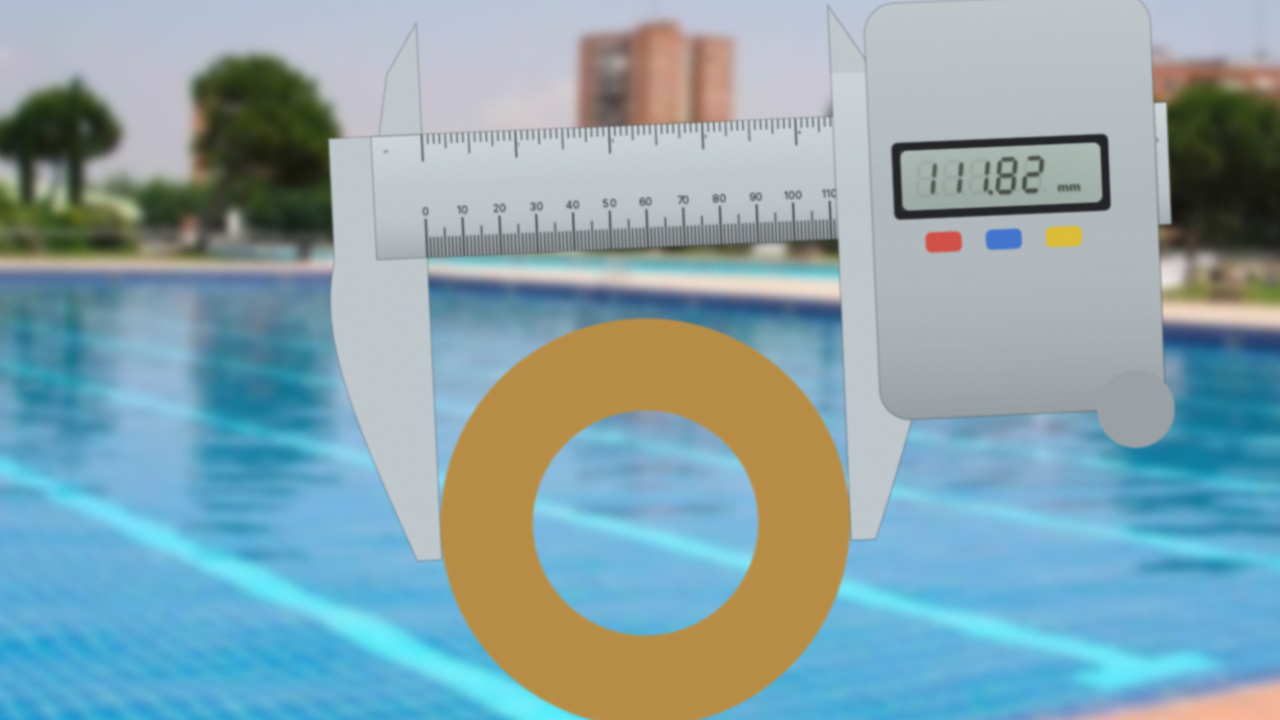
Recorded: 111.82 mm
